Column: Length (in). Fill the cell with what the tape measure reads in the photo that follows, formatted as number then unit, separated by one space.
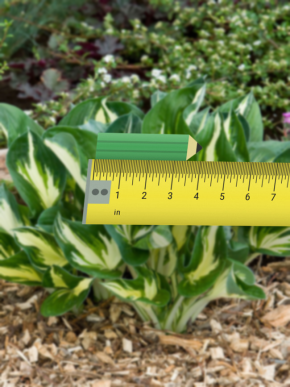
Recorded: 4 in
